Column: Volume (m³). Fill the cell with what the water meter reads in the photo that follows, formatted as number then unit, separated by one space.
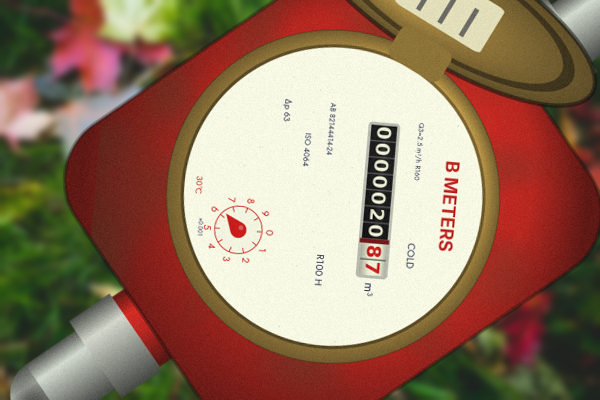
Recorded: 20.876 m³
